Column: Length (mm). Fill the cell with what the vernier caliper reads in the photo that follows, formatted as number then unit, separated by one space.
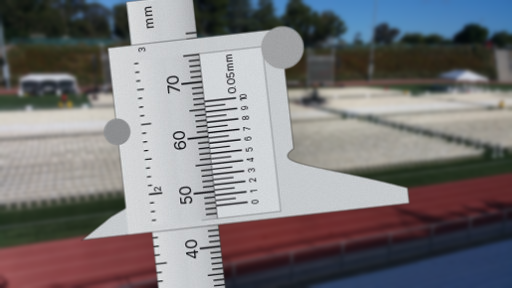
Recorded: 47.4 mm
